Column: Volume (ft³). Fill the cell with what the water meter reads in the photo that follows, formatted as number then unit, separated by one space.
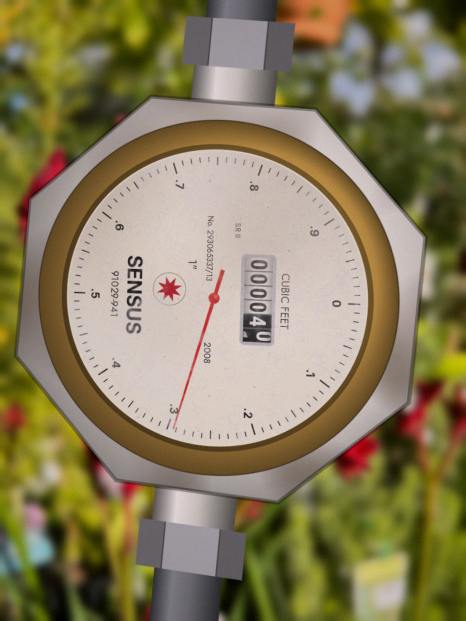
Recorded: 40.29 ft³
